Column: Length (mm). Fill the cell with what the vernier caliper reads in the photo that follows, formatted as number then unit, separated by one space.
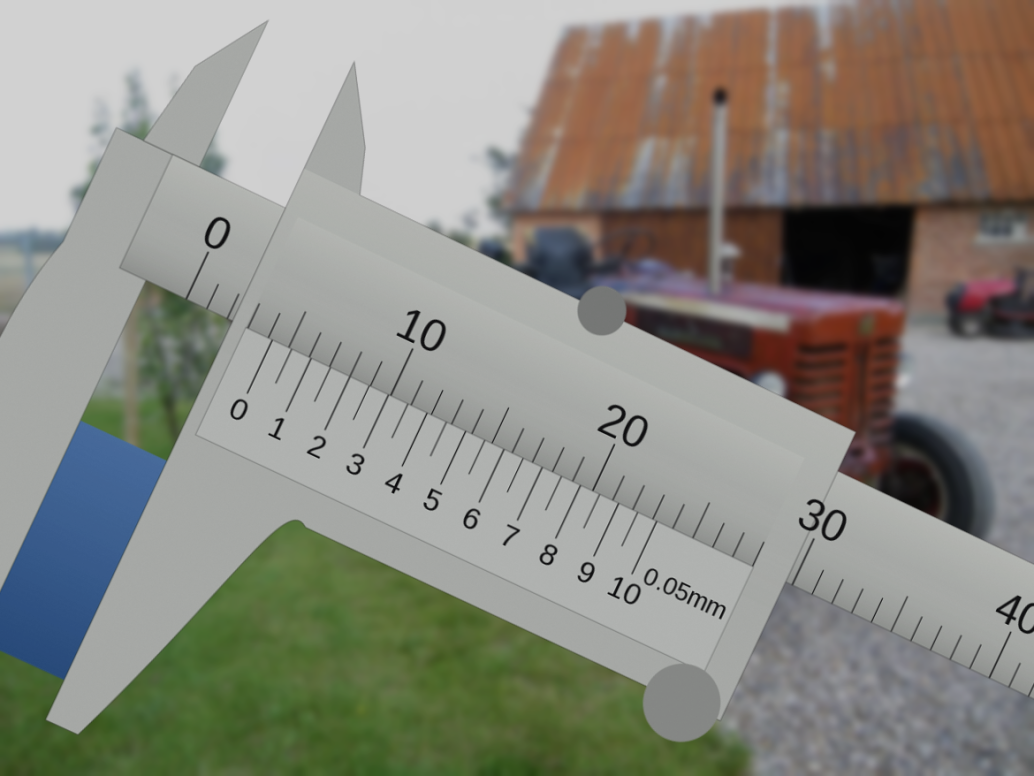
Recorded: 4.20 mm
